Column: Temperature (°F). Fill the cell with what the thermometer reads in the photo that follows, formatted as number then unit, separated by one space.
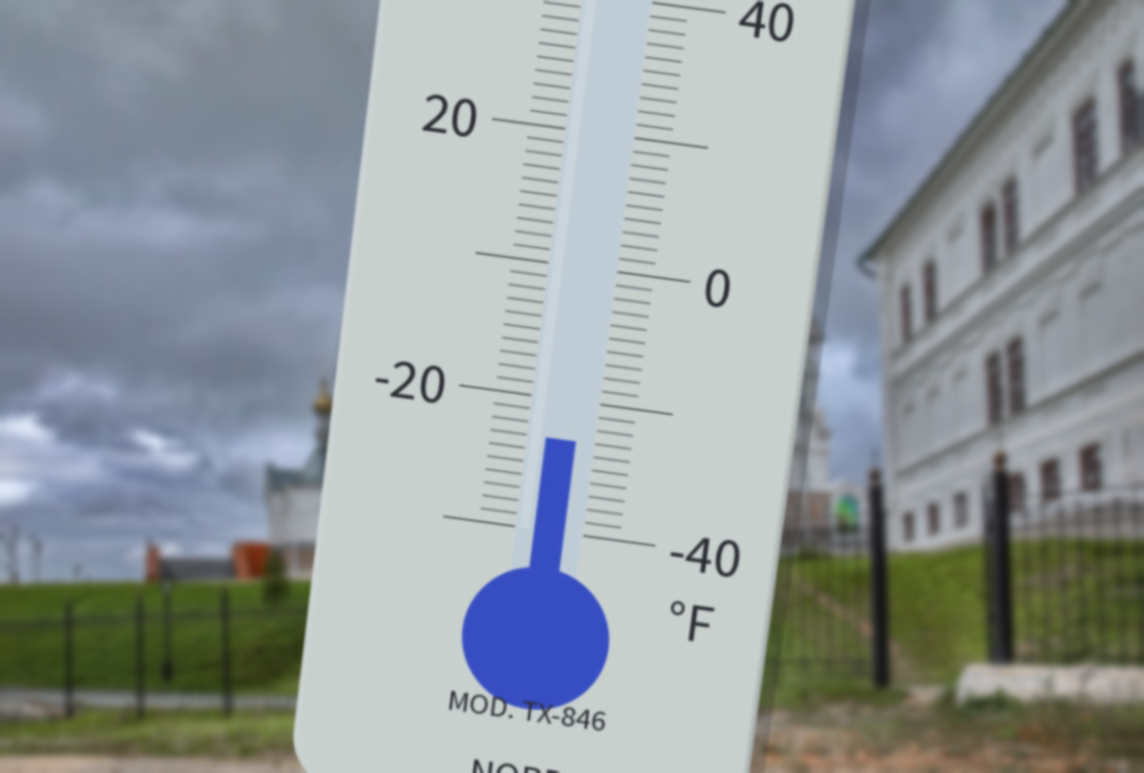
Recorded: -26 °F
